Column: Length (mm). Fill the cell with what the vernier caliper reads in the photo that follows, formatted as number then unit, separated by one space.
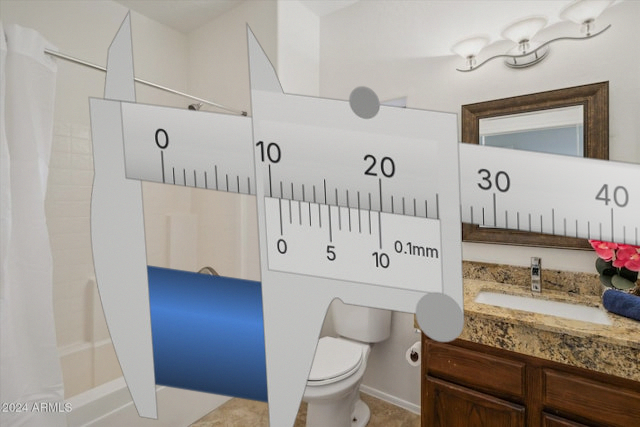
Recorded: 10.8 mm
